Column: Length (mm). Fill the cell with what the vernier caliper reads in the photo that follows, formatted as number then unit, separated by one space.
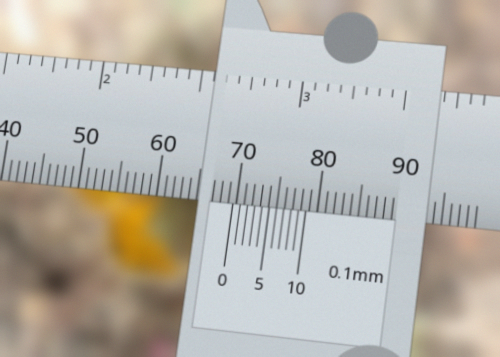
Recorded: 69.6 mm
